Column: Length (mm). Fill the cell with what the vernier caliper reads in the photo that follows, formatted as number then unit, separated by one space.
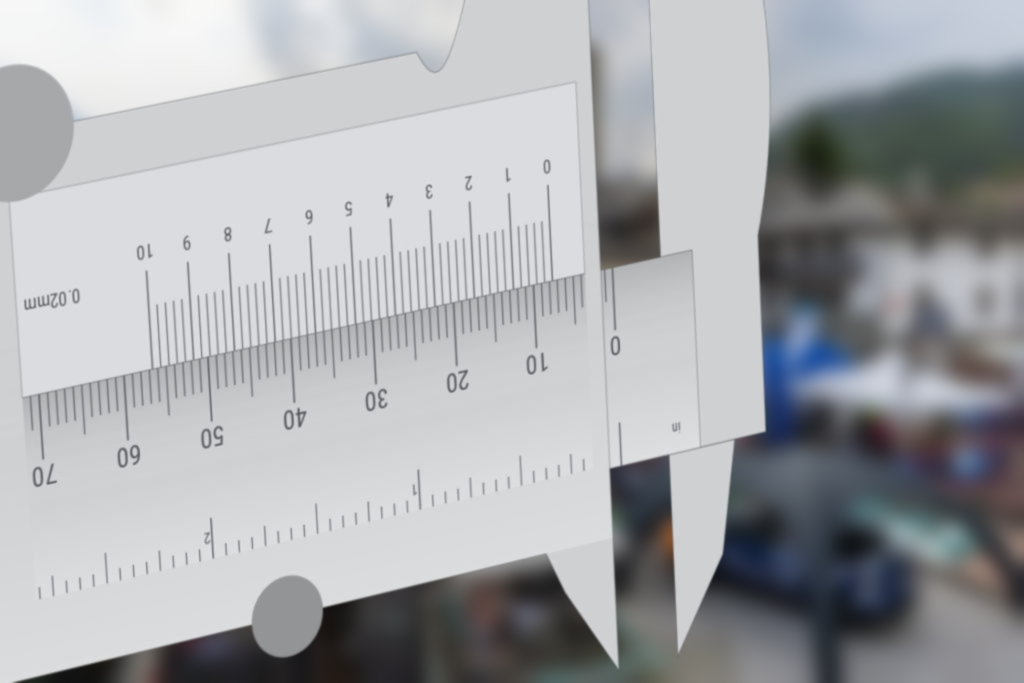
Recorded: 7.6 mm
